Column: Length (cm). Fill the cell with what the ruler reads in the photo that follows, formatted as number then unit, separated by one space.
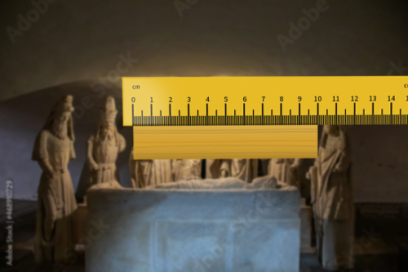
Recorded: 10 cm
